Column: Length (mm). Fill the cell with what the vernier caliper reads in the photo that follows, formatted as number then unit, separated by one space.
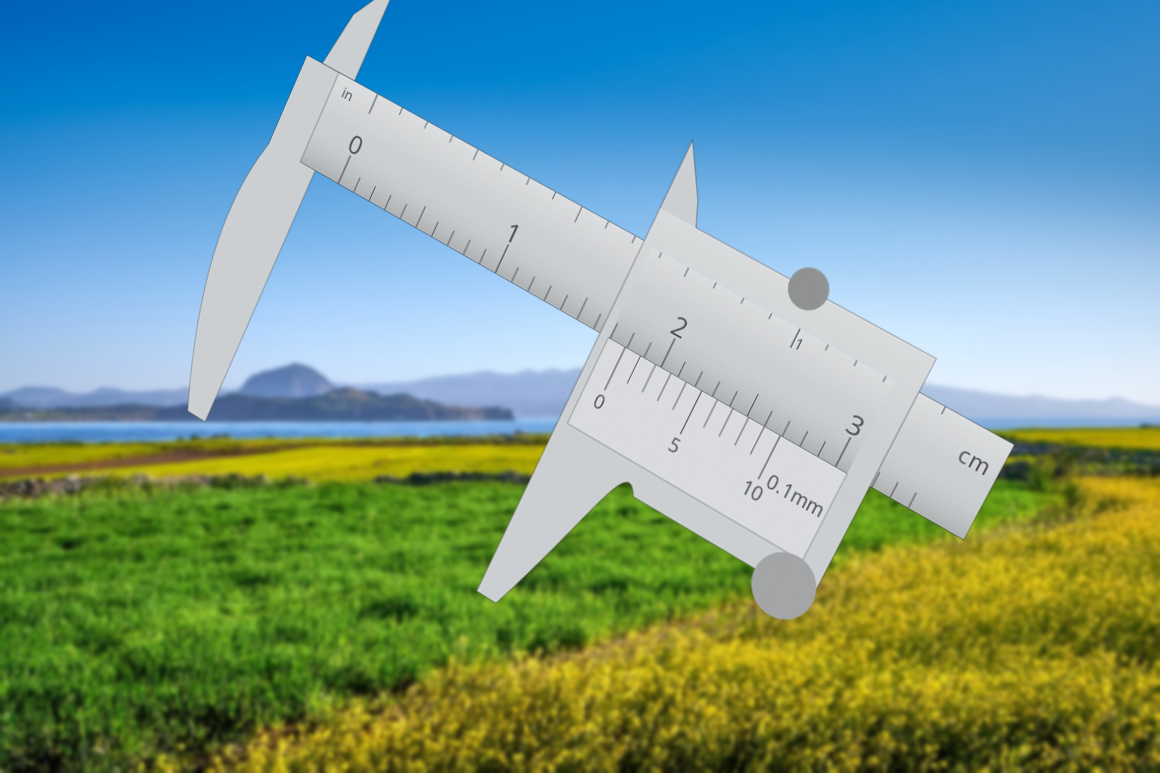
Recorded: 17.9 mm
